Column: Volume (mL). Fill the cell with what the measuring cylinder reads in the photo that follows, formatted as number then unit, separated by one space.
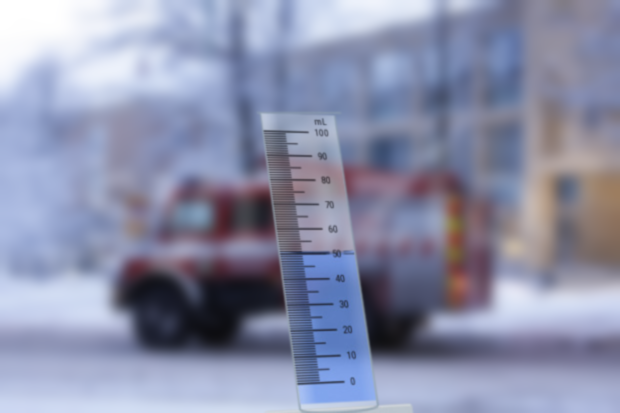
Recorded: 50 mL
